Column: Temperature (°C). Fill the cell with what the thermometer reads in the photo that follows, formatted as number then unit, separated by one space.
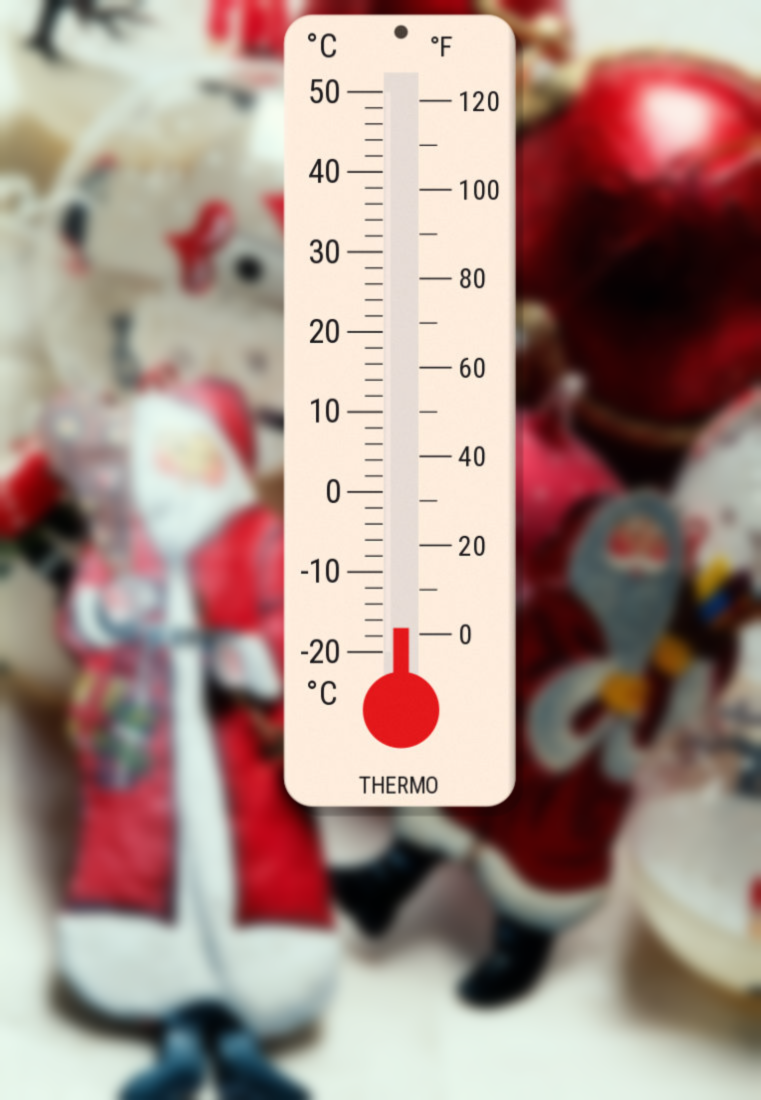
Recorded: -17 °C
